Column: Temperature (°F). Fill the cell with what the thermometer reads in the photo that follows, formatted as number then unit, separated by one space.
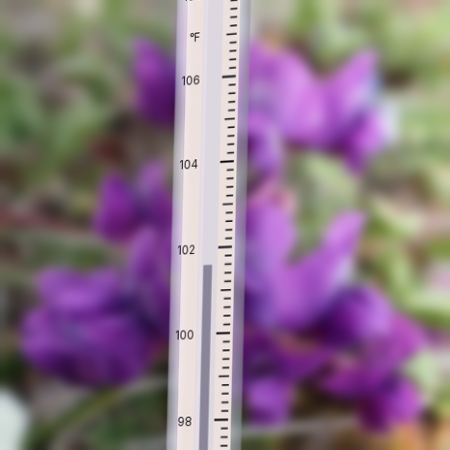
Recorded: 101.6 °F
